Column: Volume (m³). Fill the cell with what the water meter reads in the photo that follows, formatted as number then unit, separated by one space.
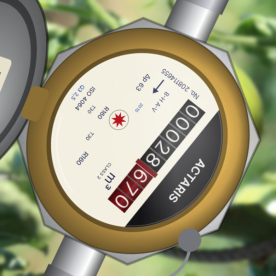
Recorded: 28.670 m³
